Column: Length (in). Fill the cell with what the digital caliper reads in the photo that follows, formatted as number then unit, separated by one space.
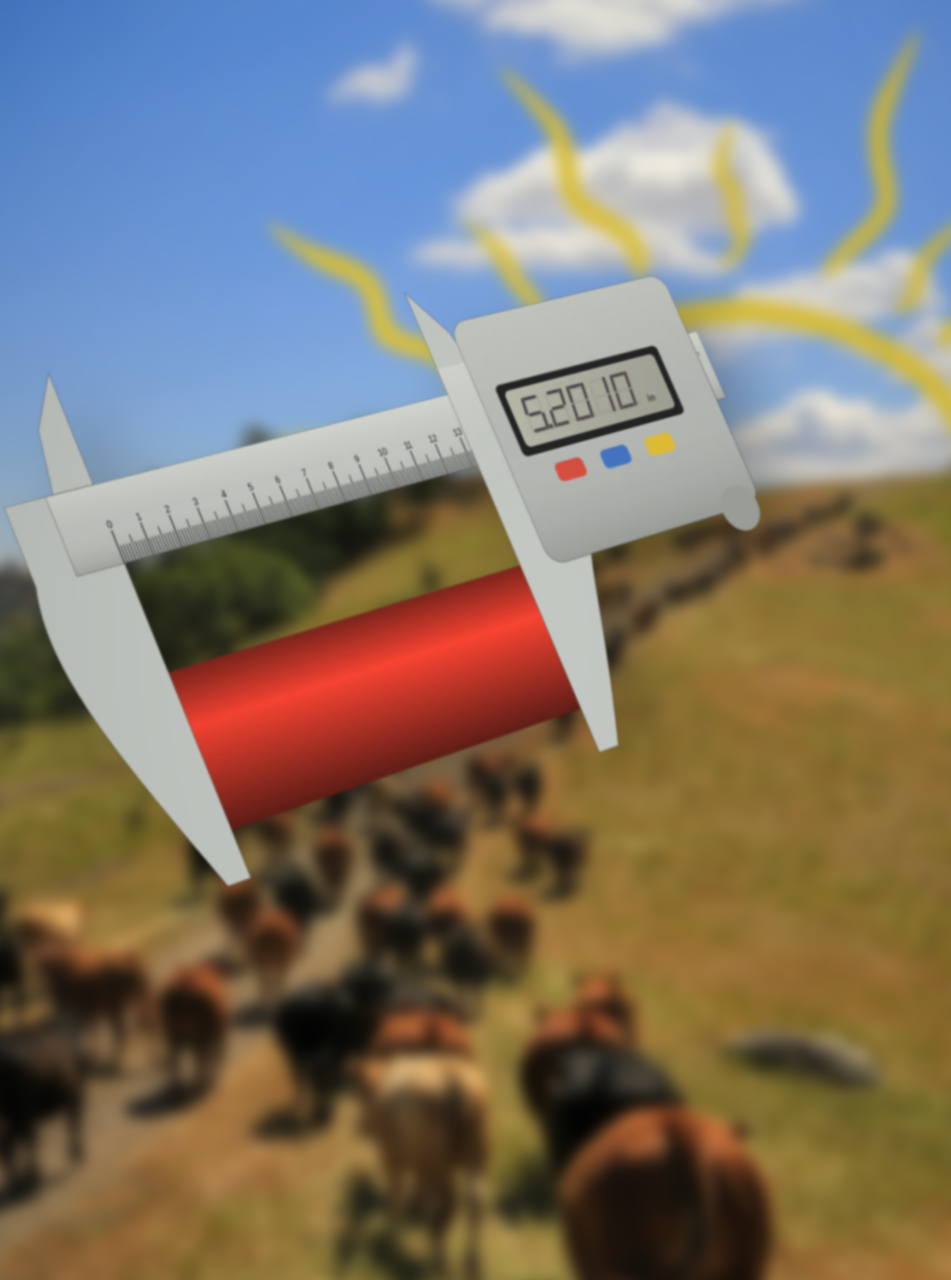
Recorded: 5.2010 in
